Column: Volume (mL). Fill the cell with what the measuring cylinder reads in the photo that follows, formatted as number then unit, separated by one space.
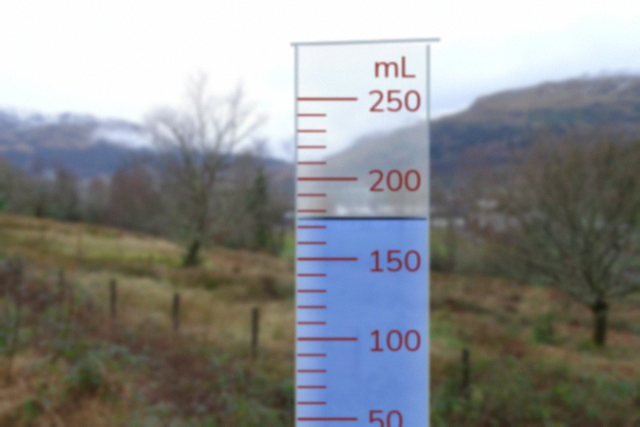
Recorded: 175 mL
